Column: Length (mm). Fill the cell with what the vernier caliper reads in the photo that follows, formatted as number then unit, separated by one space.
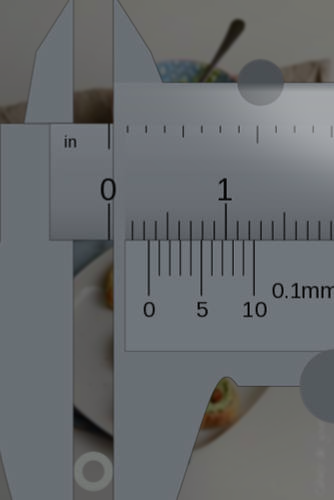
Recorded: 3.4 mm
